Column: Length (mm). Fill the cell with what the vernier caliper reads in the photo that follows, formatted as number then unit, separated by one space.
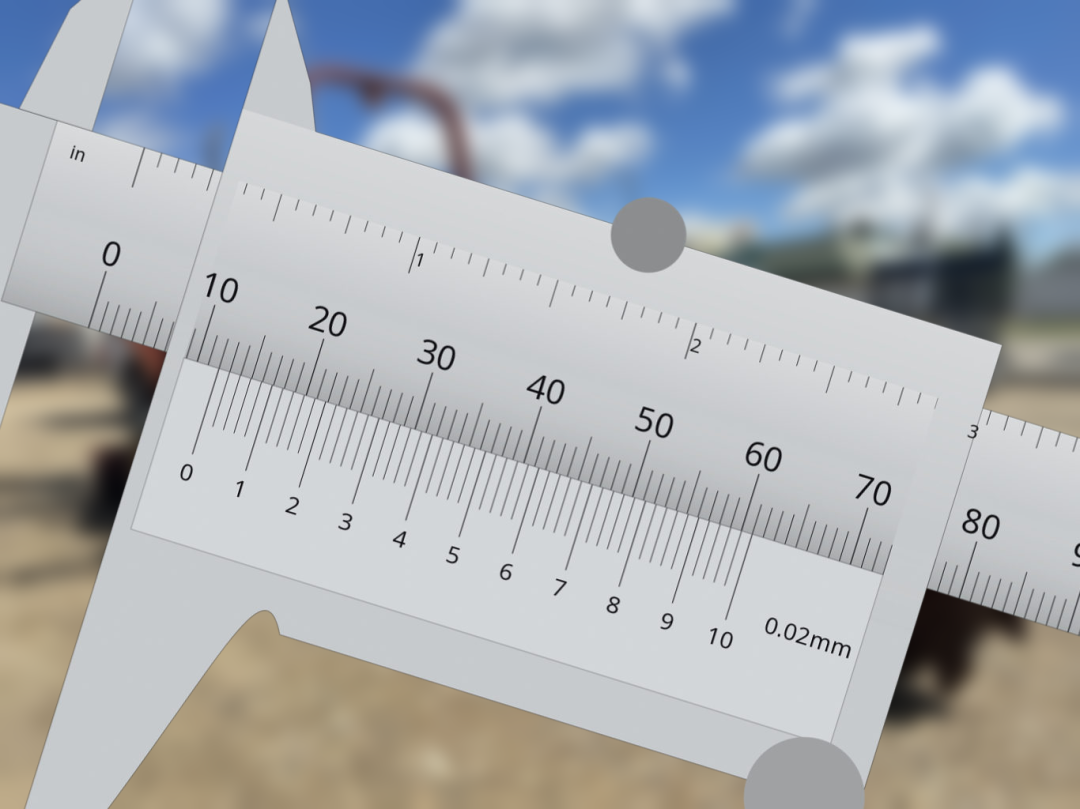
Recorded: 12.0 mm
